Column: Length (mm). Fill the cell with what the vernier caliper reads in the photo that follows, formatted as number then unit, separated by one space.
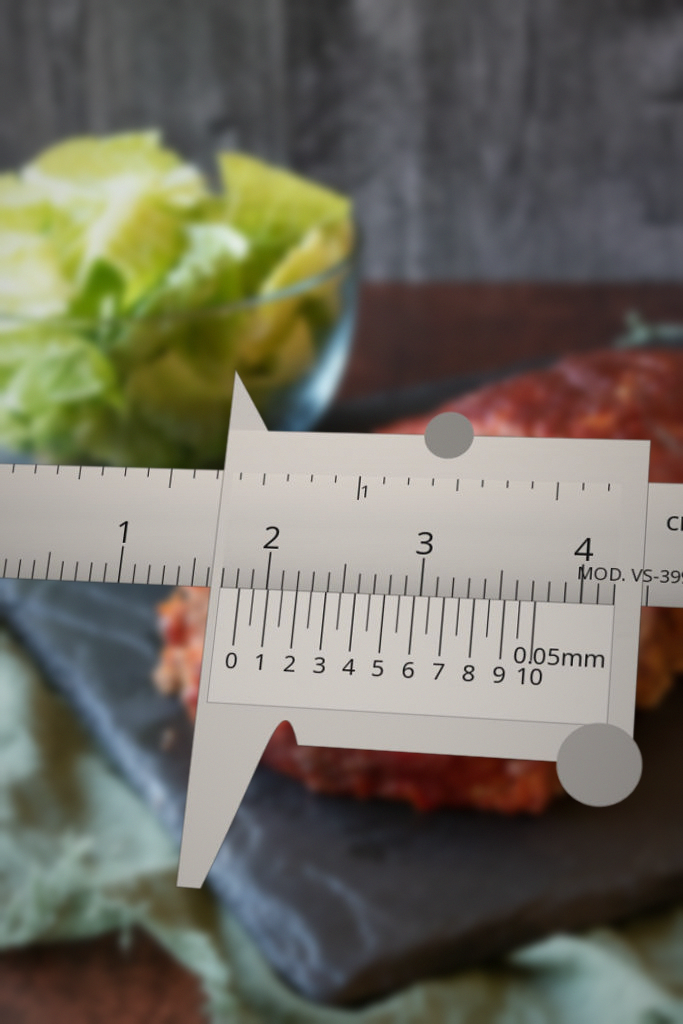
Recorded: 18.2 mm
